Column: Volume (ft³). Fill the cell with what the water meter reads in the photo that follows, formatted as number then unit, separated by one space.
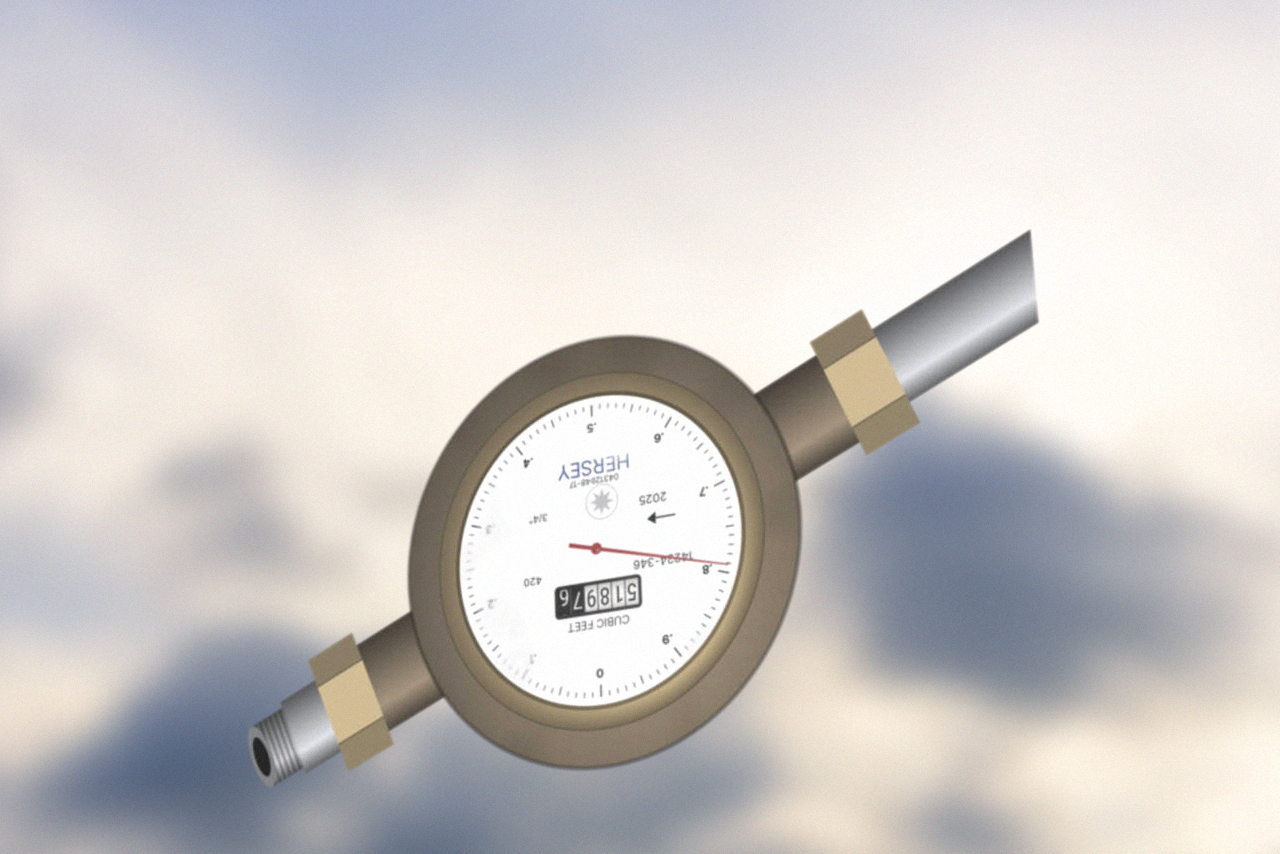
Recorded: 518975.79 ft³
